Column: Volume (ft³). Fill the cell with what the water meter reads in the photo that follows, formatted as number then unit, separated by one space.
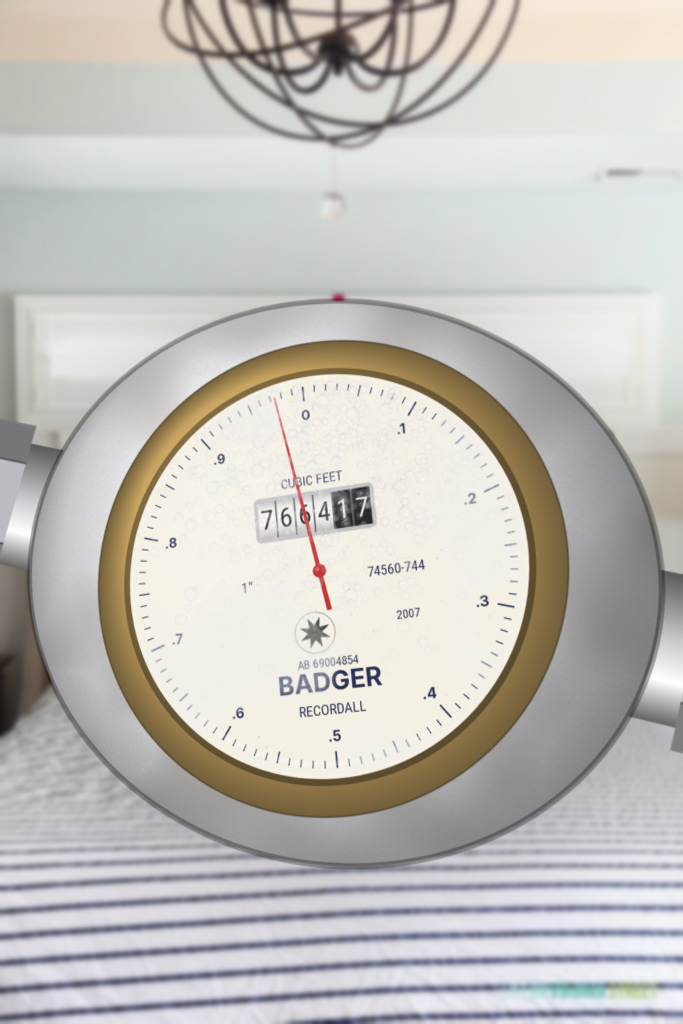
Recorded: 766416.97 ft³
